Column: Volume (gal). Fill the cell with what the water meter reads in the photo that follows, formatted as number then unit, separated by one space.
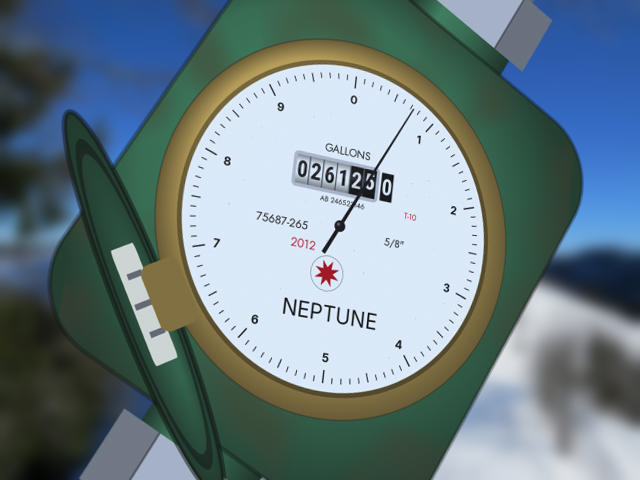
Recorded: 261250.7 gal
